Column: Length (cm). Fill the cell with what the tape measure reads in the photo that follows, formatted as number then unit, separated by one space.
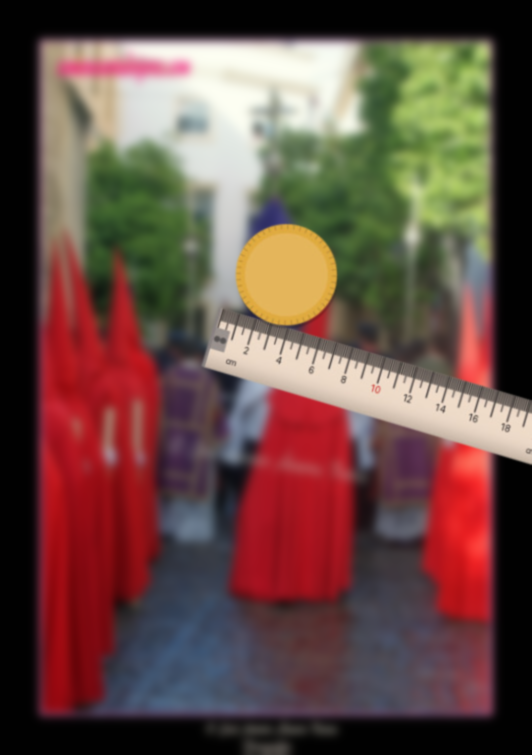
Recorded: 6 cm
